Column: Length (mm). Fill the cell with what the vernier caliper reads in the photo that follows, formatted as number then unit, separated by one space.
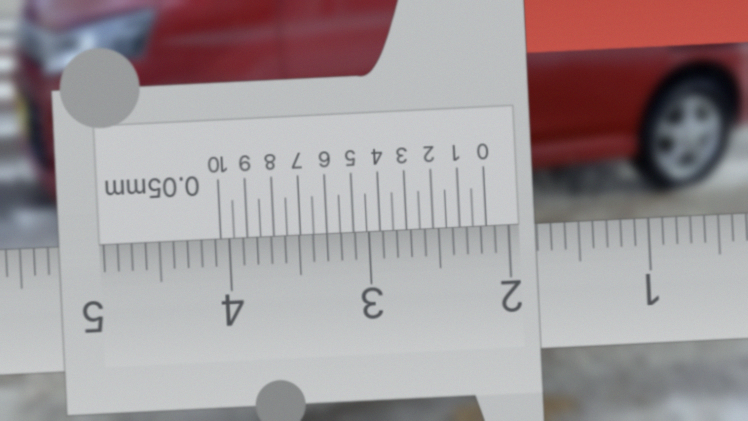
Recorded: 21.6 mm
